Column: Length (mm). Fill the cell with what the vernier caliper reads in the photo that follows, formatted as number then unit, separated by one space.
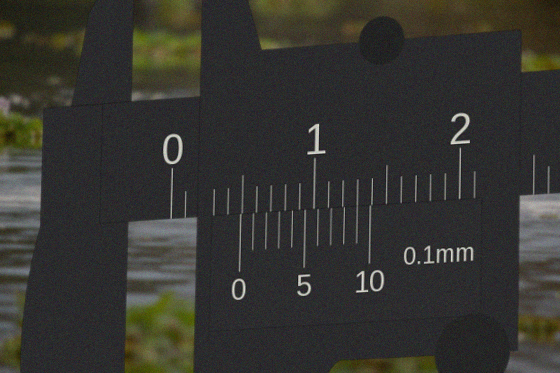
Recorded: 4.9 mm
